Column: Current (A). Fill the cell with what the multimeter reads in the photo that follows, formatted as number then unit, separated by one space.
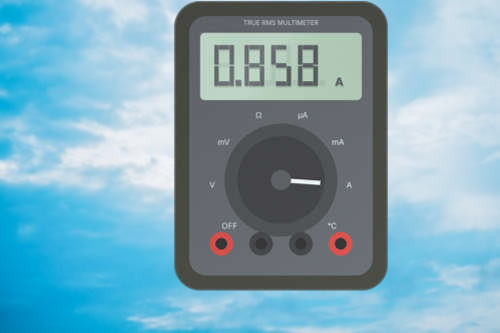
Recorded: 0.858 A
